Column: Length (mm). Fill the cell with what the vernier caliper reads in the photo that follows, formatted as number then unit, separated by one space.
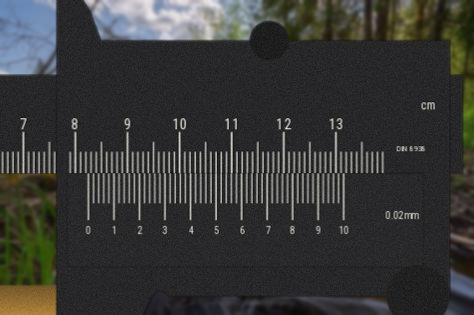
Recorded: 82.5 mm
